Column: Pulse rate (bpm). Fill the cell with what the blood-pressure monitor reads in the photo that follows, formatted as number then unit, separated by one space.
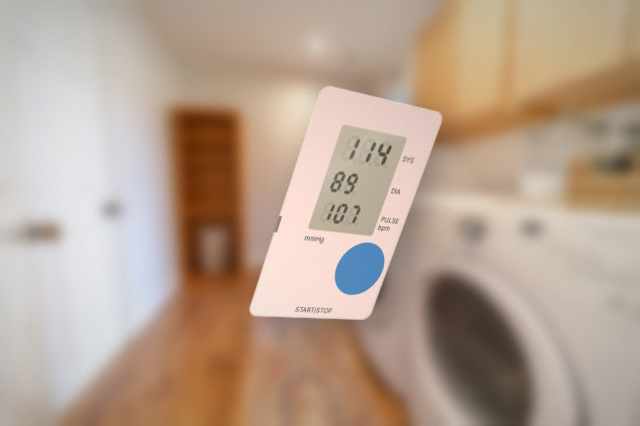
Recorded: 107 bpm
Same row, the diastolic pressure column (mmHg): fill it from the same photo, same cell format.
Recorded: 89 mmHg
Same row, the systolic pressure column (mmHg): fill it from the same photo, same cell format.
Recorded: 114 mmHg
